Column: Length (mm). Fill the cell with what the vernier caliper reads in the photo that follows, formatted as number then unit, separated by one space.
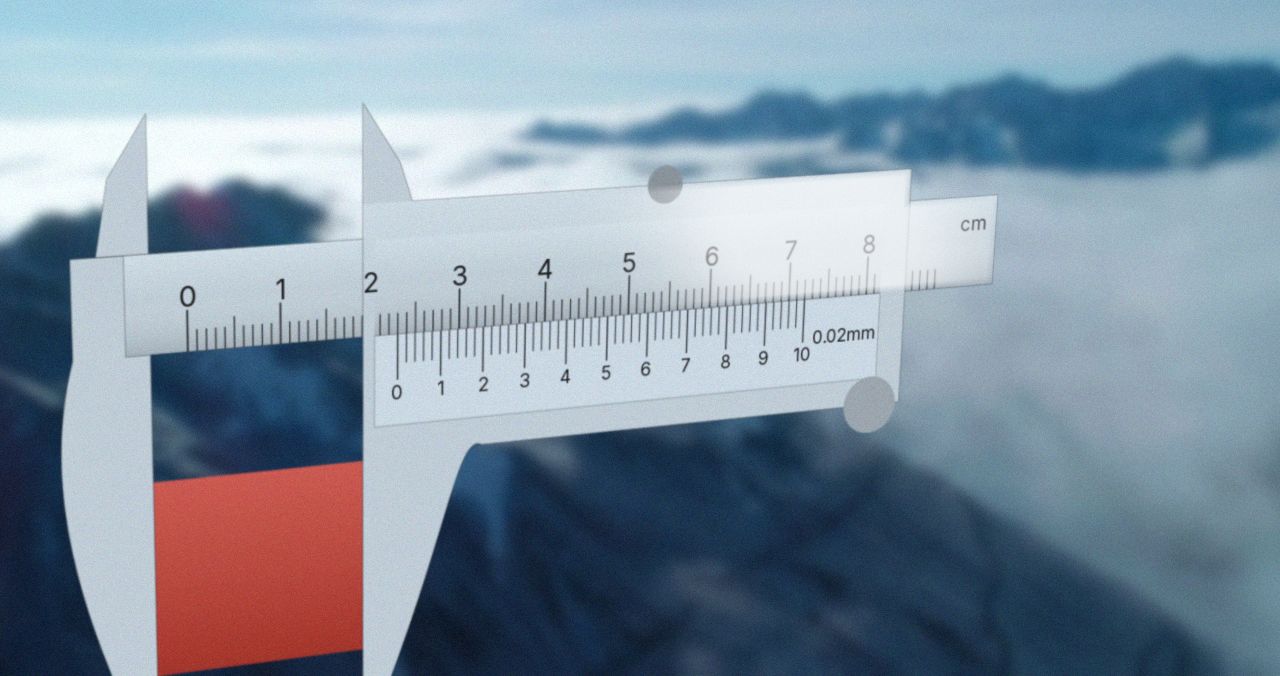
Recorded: 23.0 mm
